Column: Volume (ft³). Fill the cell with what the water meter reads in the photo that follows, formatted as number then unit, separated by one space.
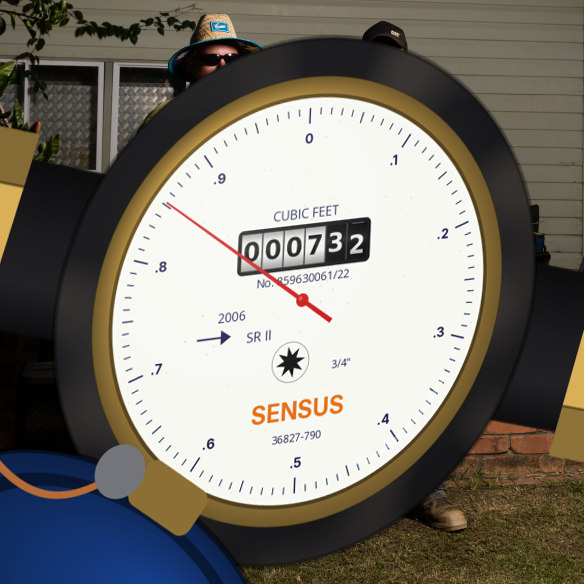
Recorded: 731.85 ft³
